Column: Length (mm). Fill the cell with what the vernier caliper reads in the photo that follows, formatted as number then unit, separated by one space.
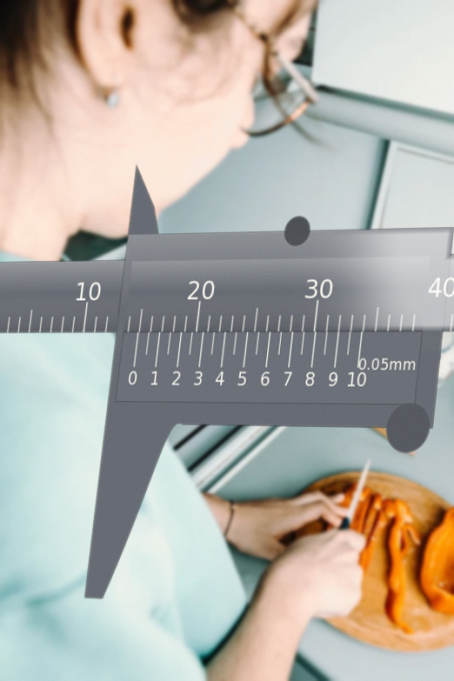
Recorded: 14.9 mm
